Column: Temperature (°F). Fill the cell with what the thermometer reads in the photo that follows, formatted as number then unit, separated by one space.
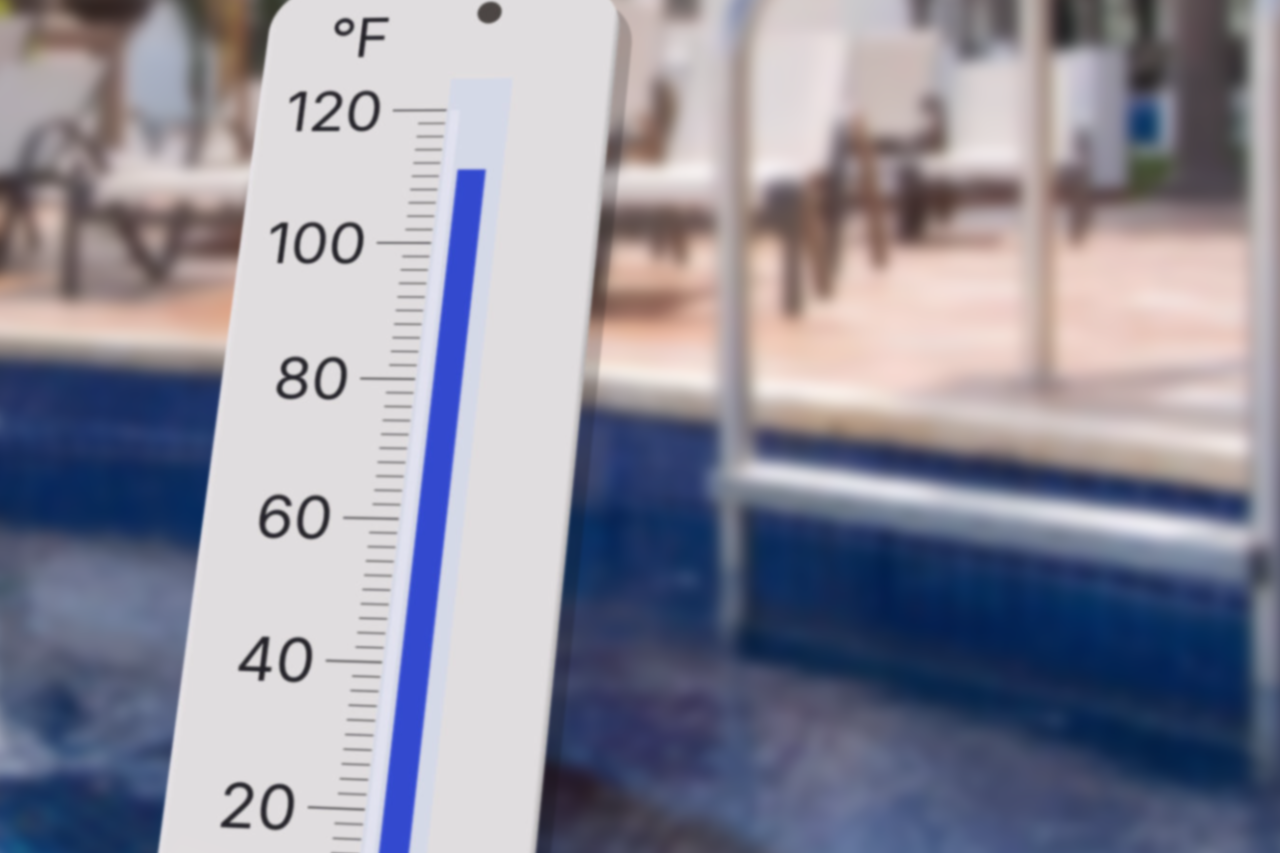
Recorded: 111 °F
